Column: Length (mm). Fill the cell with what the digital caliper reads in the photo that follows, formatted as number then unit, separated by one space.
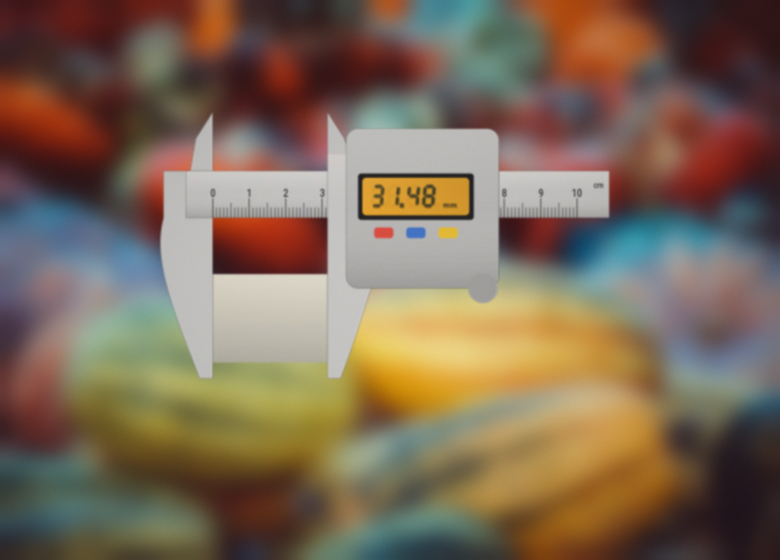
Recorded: 31.48 mm
